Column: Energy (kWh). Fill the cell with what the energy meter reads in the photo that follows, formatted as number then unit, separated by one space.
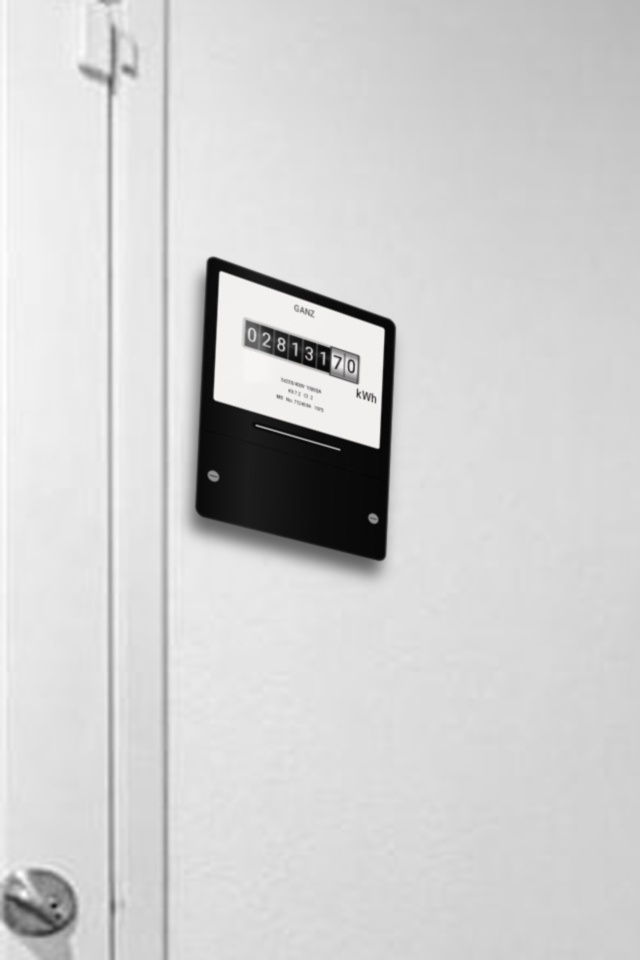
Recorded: 28131.70 kWh
